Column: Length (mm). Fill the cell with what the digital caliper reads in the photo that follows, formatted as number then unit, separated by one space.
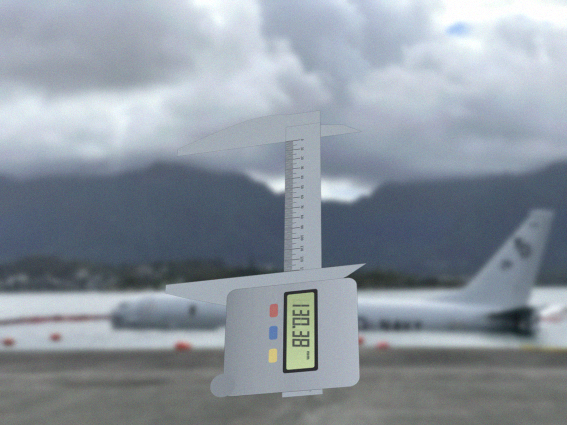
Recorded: 130.38 mm
